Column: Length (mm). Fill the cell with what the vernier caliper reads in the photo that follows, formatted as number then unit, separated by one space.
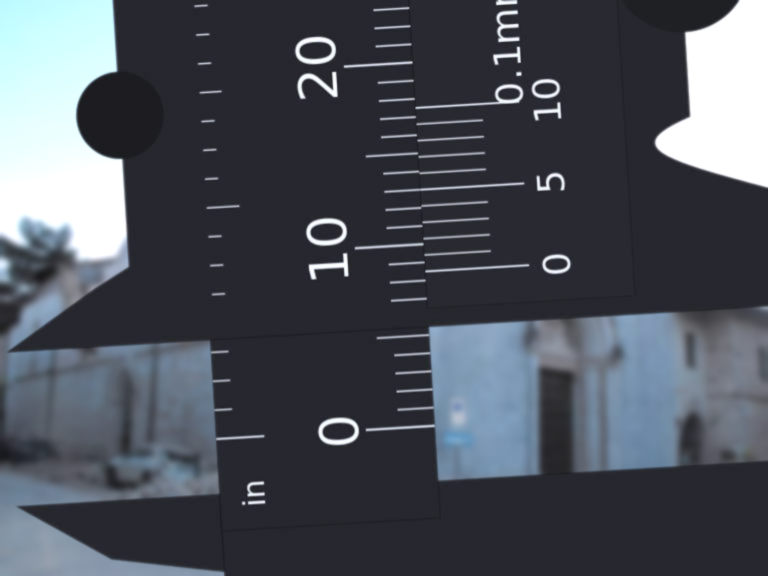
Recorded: 8.5 mm
